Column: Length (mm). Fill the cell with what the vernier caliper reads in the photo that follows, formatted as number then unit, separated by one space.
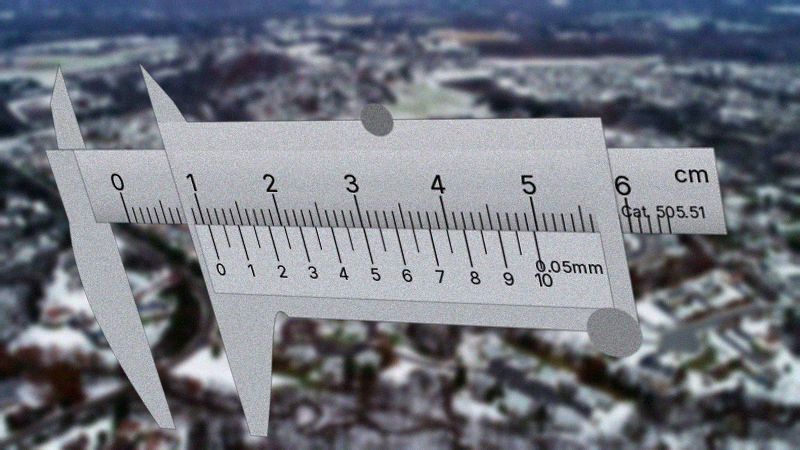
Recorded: 10.6 mm
